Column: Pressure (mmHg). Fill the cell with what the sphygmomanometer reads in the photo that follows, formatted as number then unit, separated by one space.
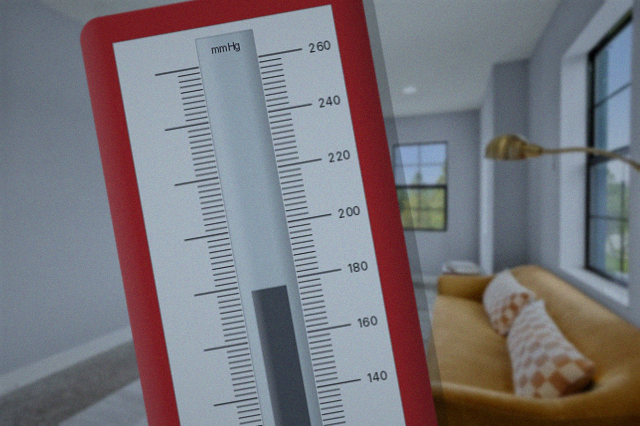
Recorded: 178 mmHg
